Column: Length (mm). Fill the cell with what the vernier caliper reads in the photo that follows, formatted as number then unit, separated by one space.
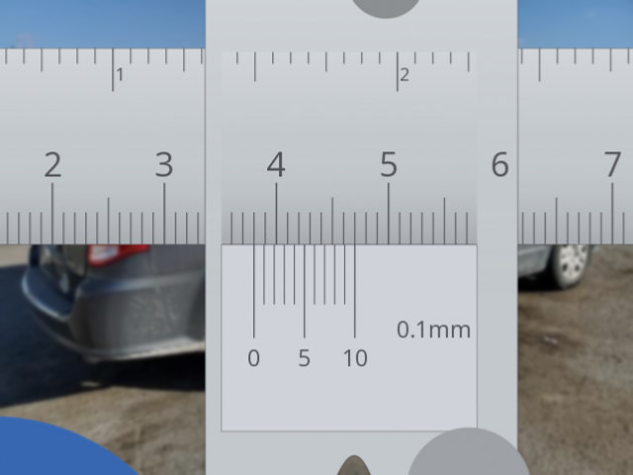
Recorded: 38.0 mm
